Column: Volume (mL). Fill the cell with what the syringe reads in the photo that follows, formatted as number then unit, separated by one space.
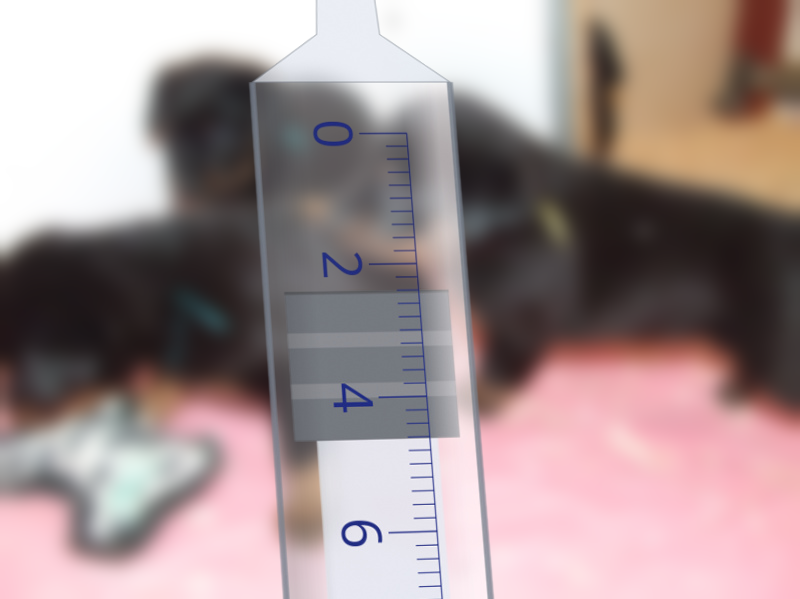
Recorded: 2.4 mL
